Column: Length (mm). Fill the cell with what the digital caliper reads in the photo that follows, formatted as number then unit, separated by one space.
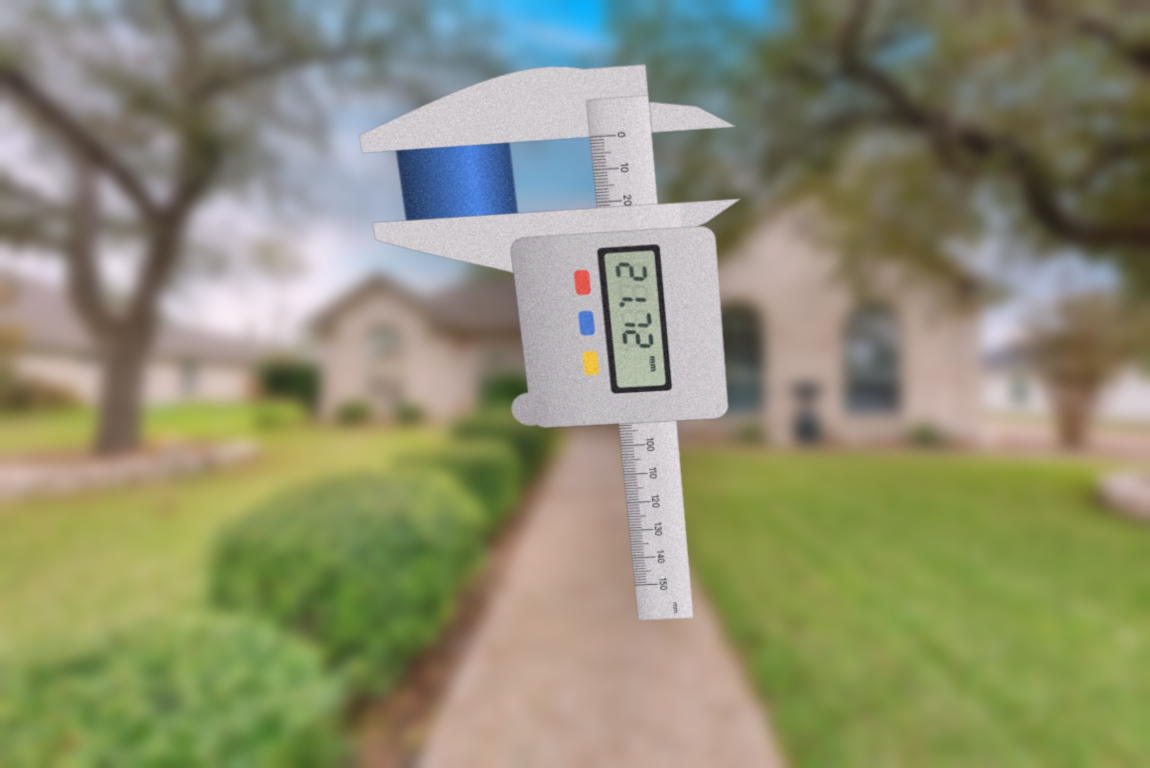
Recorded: 21.72 mm
